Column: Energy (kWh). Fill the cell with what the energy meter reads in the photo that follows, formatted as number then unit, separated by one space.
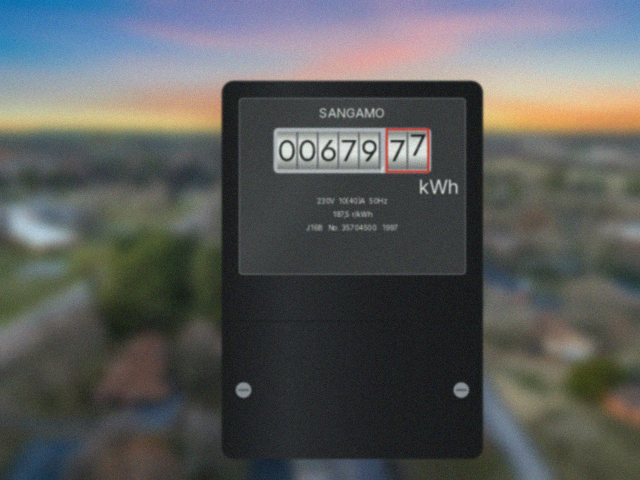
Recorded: 679.77 kWh
